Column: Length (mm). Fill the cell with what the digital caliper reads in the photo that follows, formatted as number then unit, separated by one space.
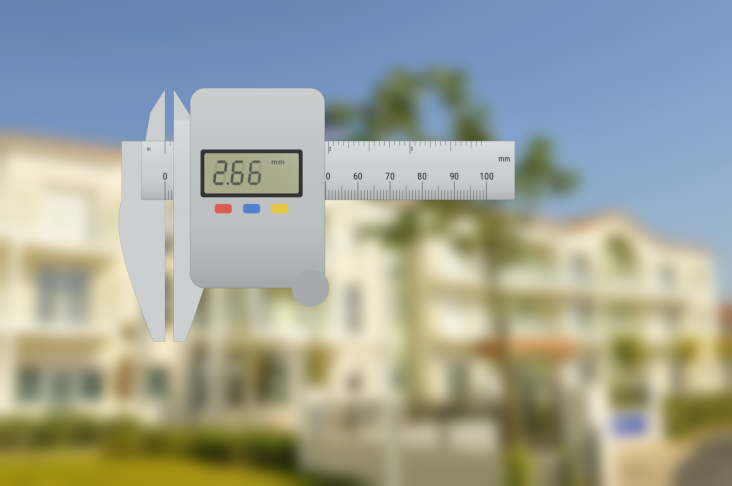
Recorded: 2.66 mm
